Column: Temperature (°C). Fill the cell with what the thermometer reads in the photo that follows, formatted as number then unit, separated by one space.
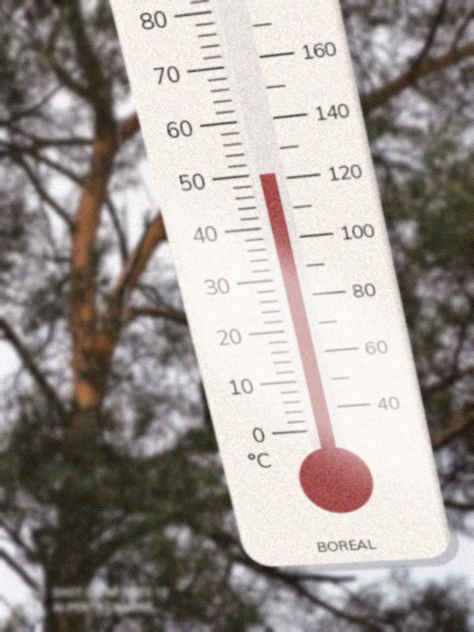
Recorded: 50 °C
